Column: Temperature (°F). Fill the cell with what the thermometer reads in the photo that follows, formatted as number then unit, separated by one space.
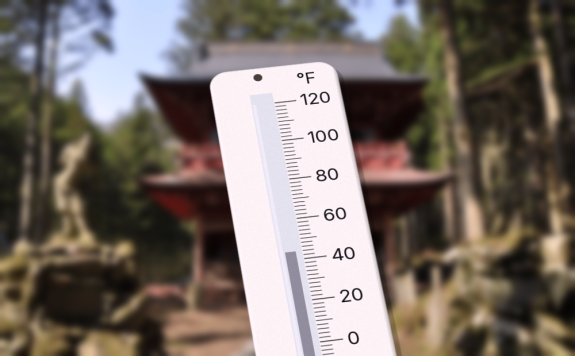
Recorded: 44 °F
